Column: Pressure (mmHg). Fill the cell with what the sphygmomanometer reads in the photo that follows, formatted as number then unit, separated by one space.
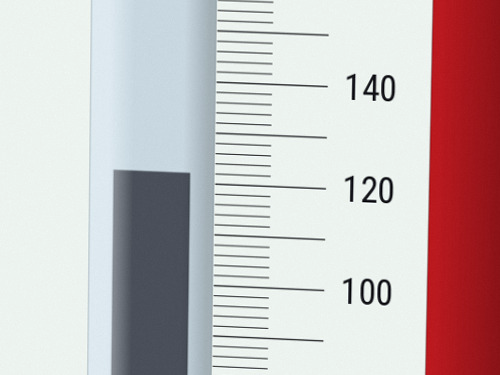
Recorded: 122 mmHg
